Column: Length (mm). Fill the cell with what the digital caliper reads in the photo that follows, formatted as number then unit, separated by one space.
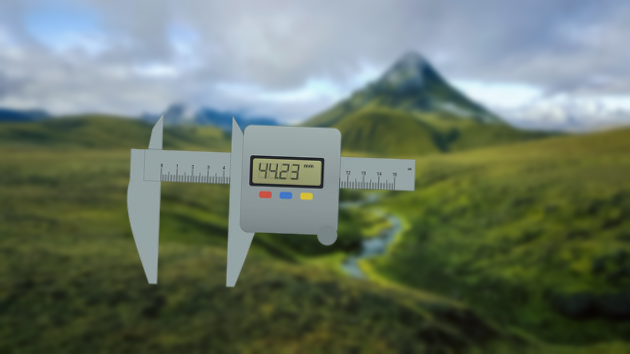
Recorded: 44.23 mm
